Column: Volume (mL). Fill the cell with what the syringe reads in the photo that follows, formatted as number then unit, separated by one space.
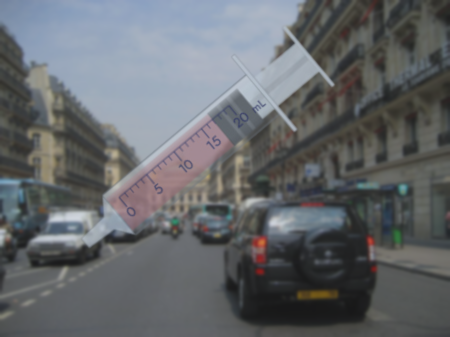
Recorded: 17 mL
